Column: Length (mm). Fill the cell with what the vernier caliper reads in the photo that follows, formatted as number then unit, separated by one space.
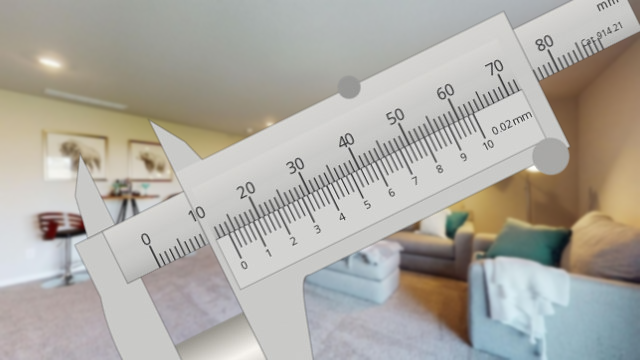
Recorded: 13.8 mm
